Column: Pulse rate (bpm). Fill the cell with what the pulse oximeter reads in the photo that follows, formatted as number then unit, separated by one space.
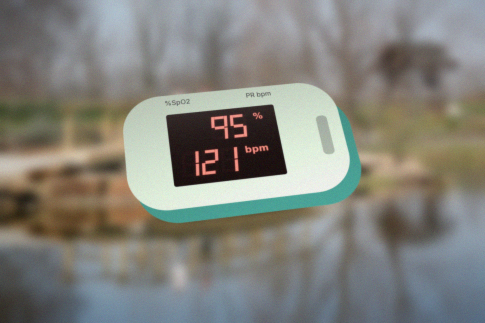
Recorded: 121 bpm
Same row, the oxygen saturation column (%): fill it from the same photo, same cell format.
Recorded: 95 %
